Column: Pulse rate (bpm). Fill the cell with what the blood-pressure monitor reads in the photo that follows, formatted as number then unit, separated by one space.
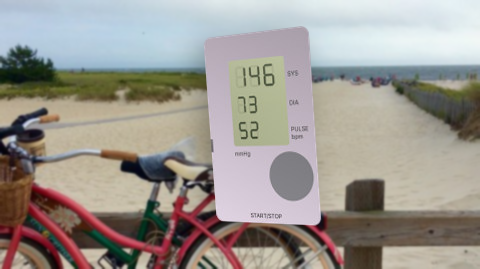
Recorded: 52 bpm
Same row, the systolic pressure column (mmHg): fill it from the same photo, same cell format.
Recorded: 146 mmHg
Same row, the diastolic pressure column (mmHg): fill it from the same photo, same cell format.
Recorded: 73 mmHg
